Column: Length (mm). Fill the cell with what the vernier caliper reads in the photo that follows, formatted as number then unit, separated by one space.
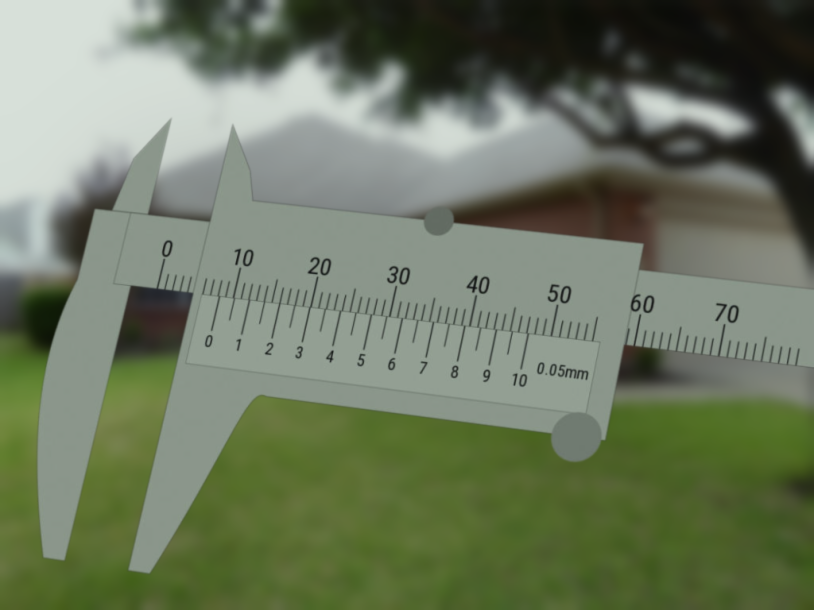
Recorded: 8.2 mm
